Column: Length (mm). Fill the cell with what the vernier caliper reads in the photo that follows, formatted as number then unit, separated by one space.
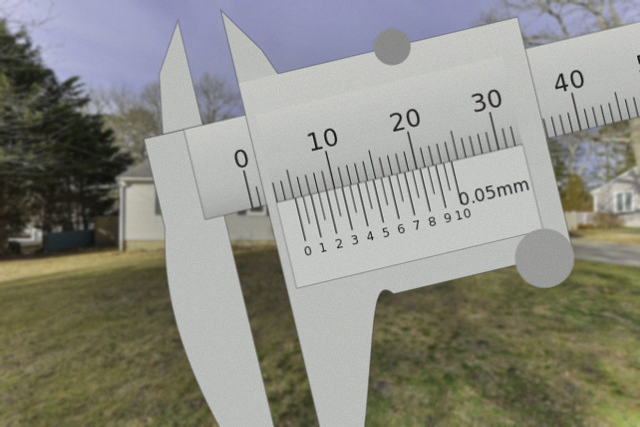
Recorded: 5.2 mm
